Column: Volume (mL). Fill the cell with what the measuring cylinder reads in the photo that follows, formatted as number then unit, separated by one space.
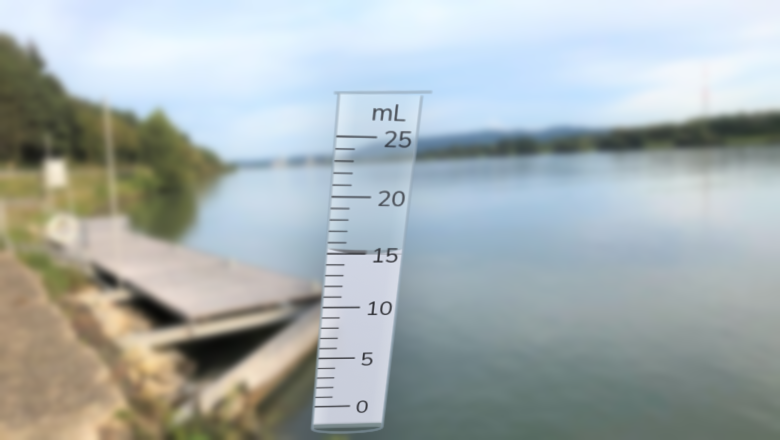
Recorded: 15 mL
